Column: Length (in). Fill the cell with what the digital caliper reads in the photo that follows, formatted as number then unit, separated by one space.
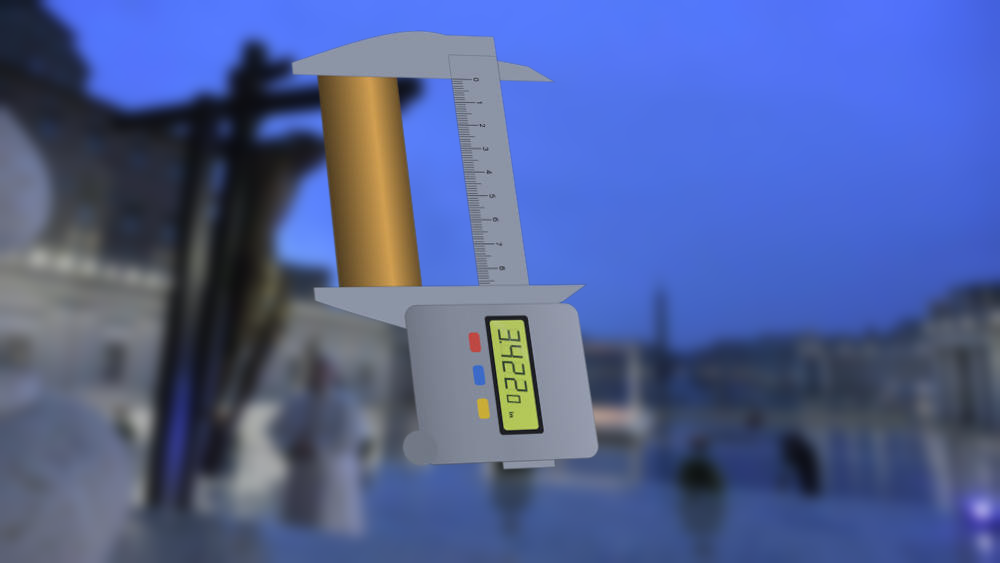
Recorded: 3.4220 in
